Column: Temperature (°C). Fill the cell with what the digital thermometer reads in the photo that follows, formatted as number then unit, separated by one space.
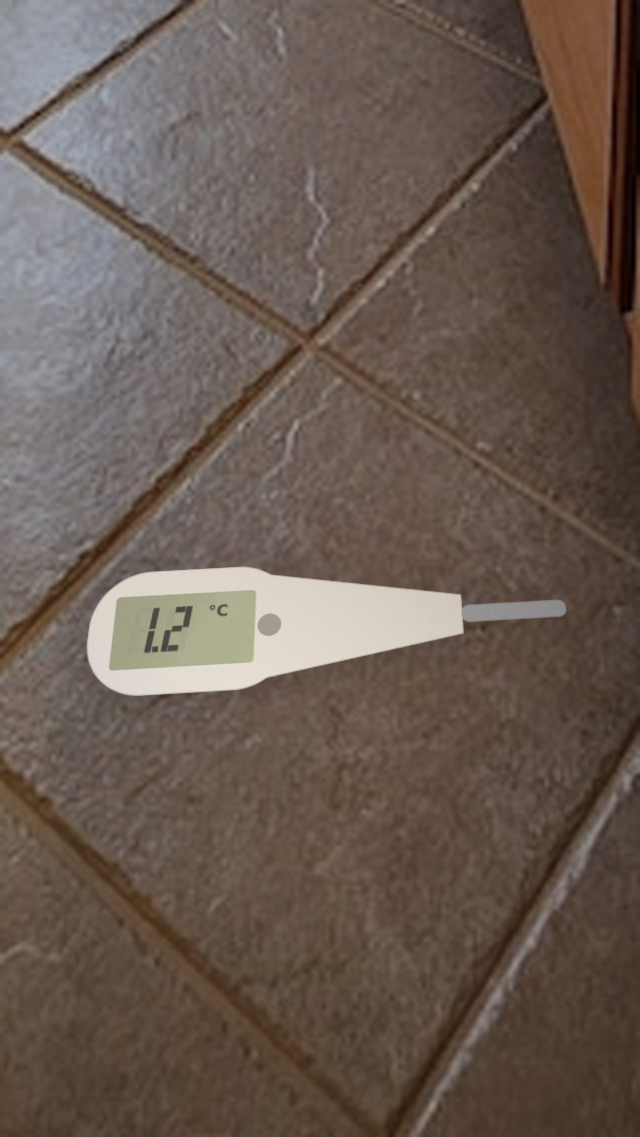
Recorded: 1.2 °C
